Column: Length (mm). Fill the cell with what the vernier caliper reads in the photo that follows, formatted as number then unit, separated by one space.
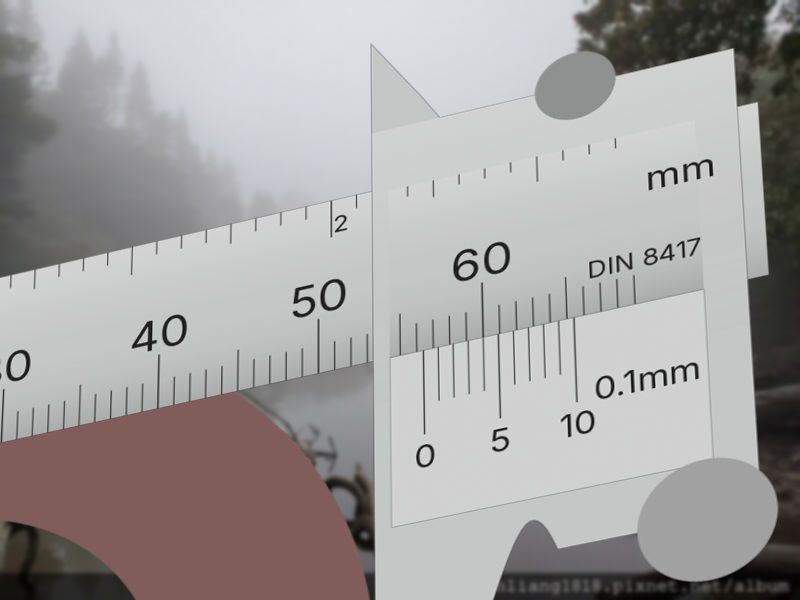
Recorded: 56.4 mm
